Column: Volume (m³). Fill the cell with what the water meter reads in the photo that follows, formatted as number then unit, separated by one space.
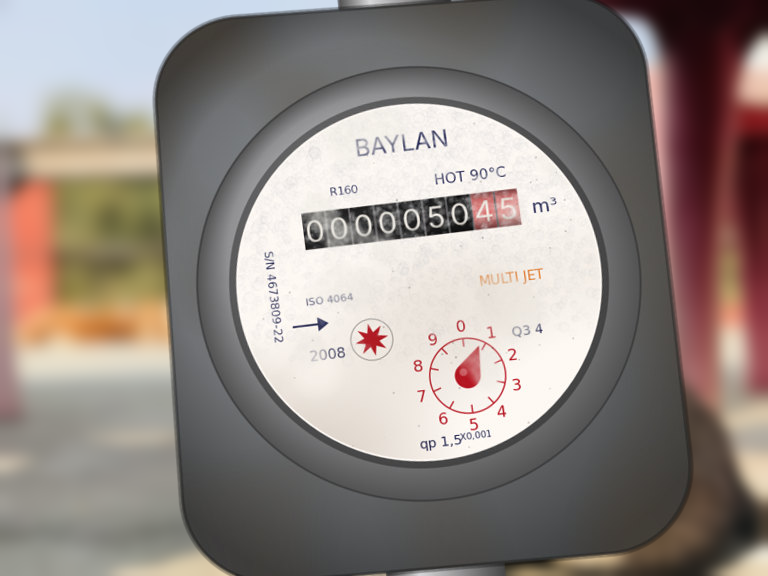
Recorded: 50.450 m³
